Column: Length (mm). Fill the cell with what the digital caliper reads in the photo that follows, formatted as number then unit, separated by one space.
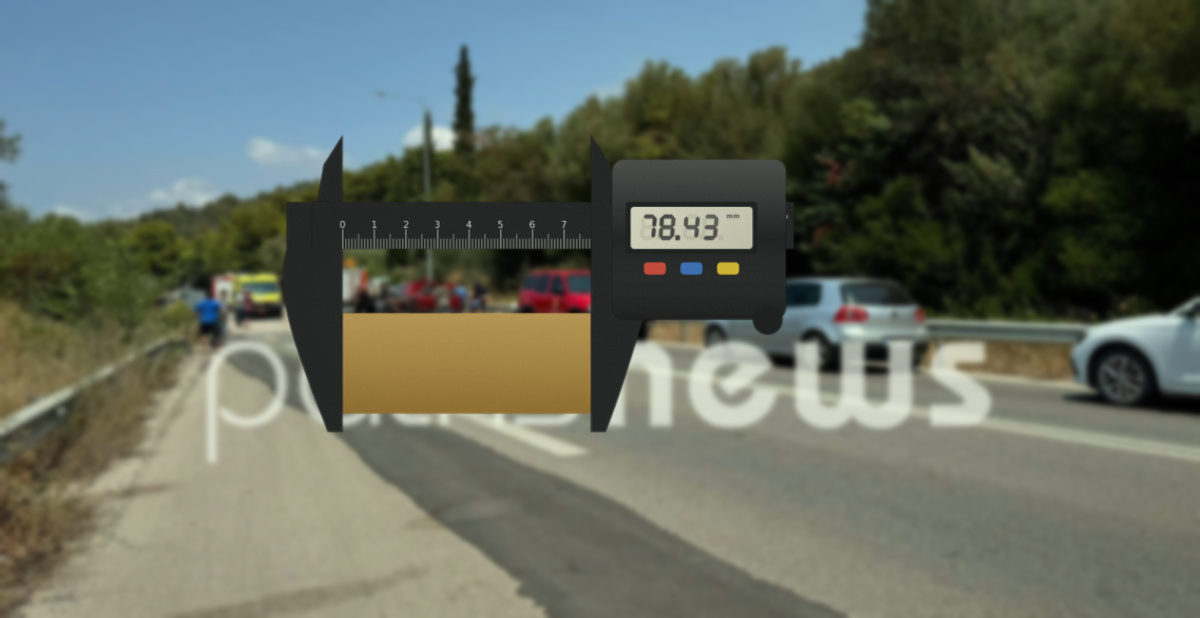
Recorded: 78.43 mm
